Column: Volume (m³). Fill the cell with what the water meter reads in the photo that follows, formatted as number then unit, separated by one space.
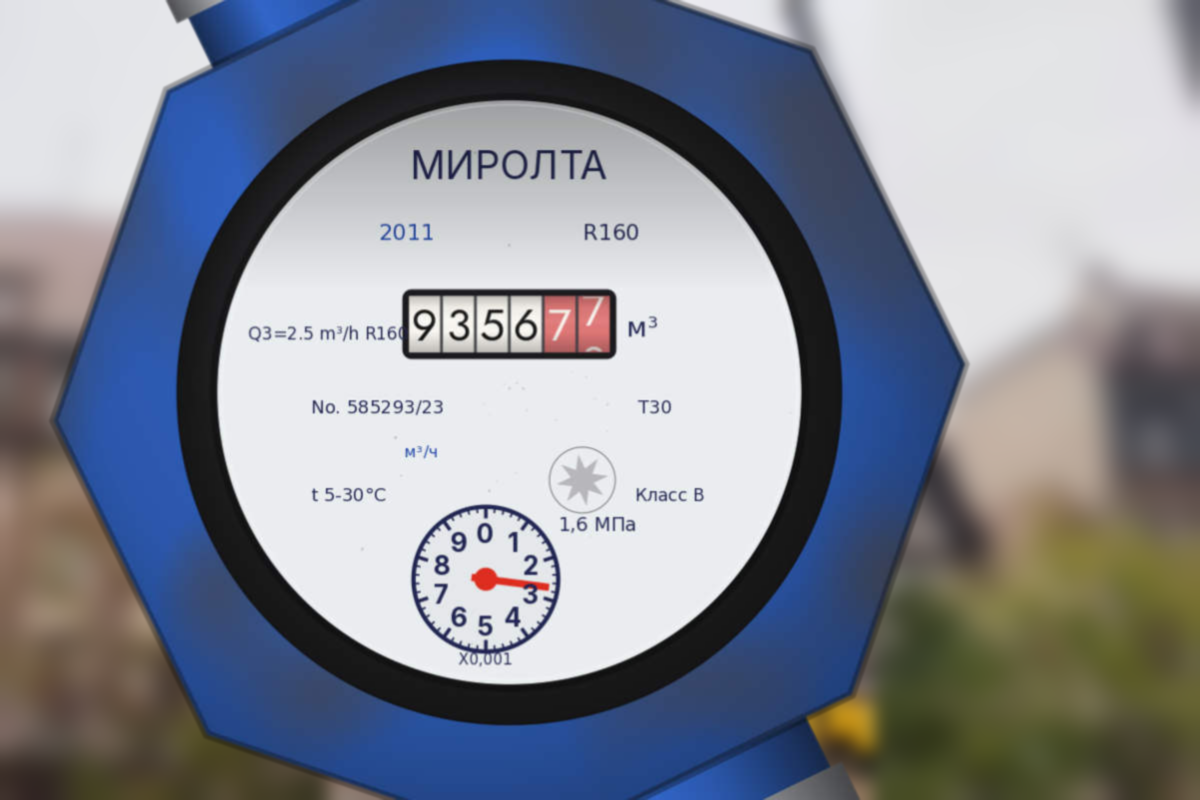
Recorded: 9356.772 m³
